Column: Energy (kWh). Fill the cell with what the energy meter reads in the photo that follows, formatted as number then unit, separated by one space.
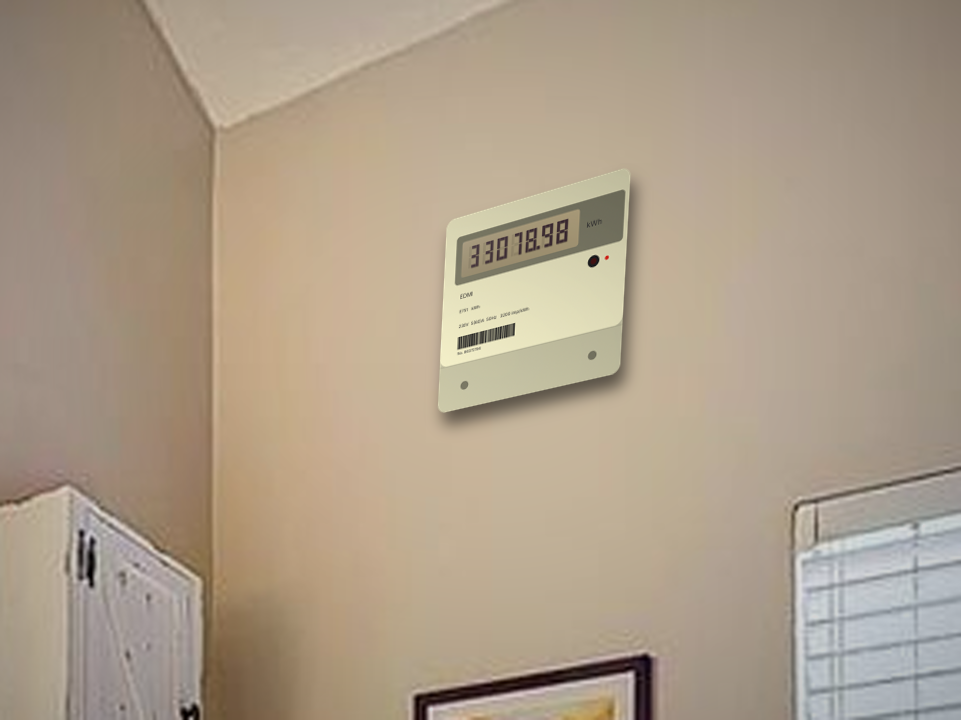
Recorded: 33078.98 kWh
